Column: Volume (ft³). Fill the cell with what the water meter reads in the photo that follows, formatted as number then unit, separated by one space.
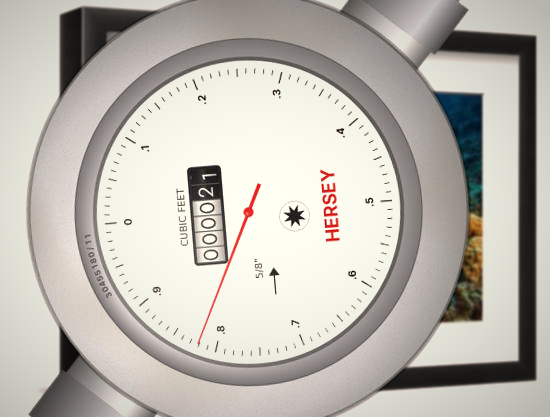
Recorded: 20.82 ft³
